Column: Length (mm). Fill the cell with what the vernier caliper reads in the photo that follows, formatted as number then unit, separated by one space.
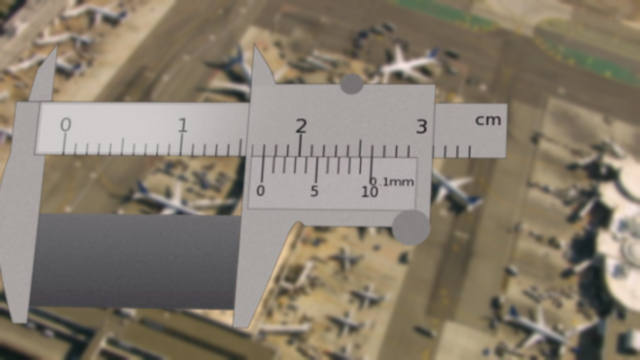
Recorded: 17.0 mm
